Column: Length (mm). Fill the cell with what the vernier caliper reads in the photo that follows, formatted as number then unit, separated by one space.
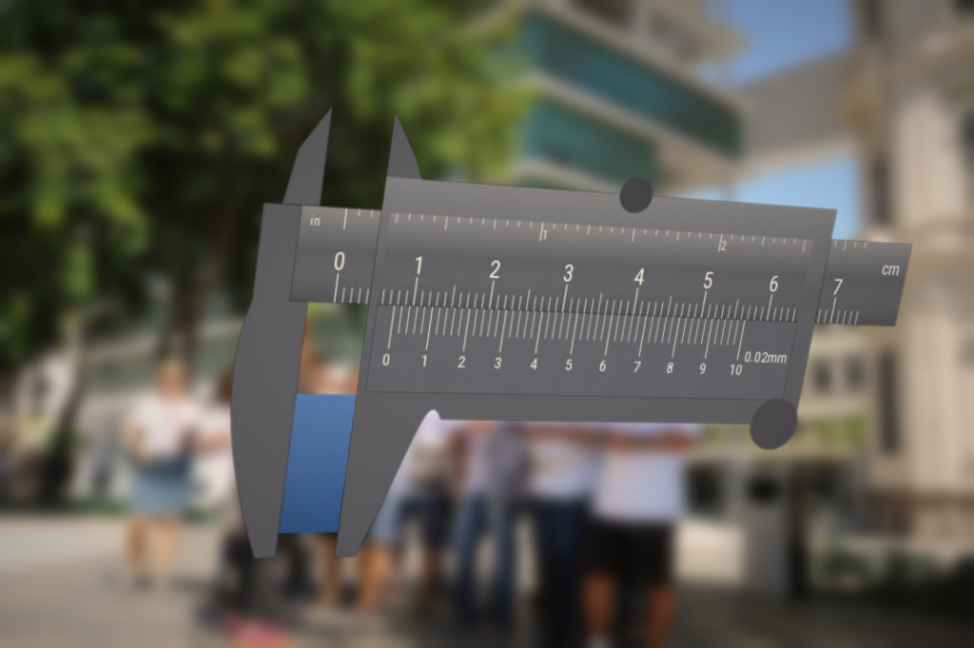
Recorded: 7.6 mm
